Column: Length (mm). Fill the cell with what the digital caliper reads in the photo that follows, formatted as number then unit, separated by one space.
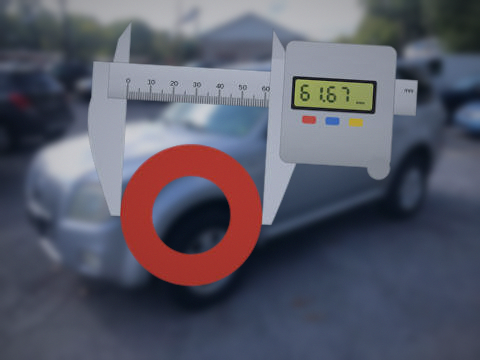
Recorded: 61.67 mm
